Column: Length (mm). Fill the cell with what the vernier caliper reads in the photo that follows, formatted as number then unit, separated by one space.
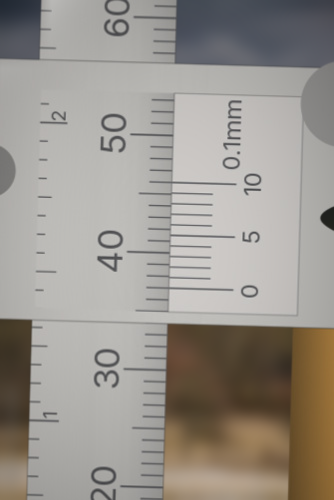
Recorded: 37.0 mm
